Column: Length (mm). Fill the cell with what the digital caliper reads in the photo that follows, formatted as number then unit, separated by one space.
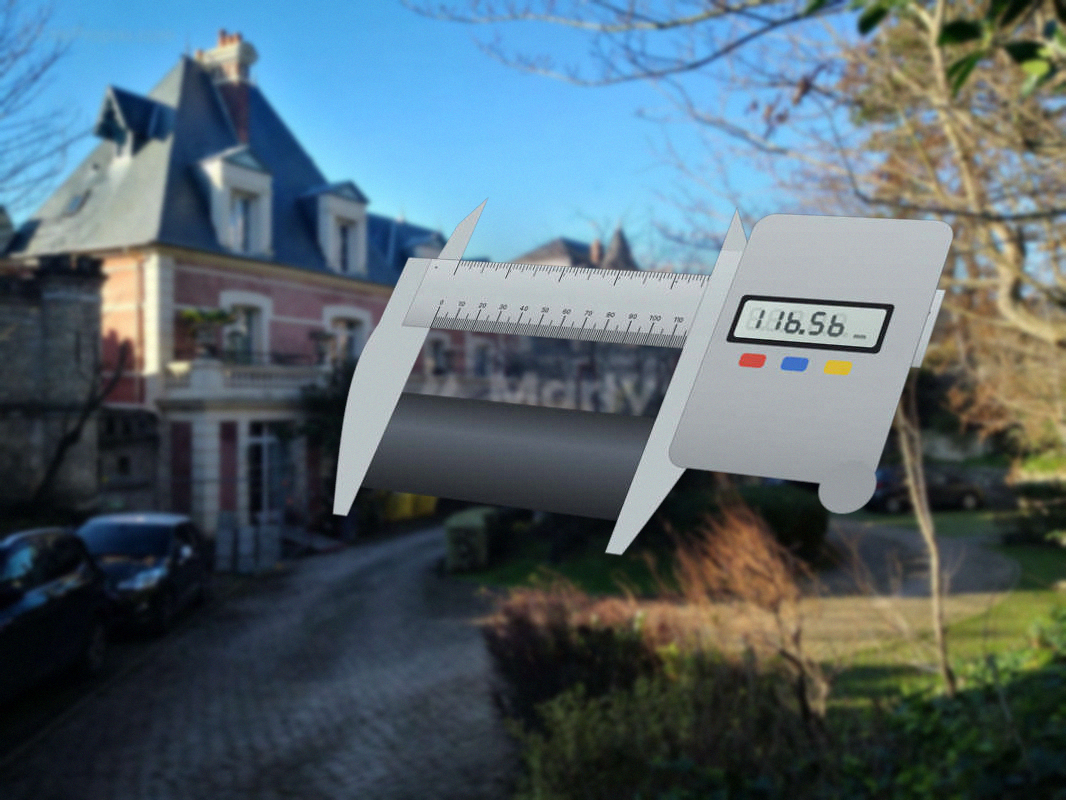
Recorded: 116.56 mm
